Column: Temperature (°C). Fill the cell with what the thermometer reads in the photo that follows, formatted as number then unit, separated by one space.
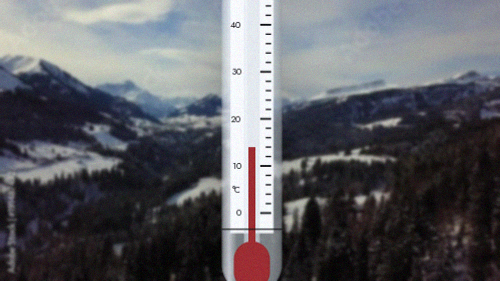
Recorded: 14 °C
